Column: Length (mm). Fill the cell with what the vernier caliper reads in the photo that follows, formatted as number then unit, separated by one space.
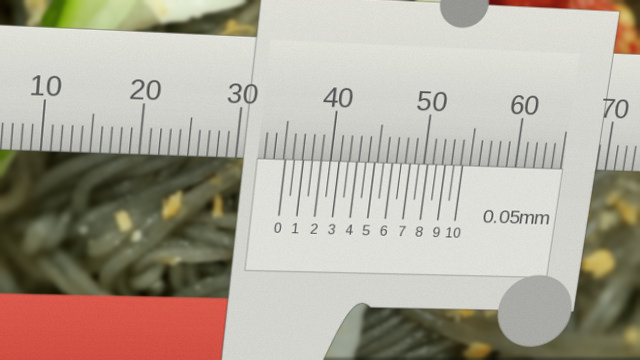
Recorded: 35.2 mm
